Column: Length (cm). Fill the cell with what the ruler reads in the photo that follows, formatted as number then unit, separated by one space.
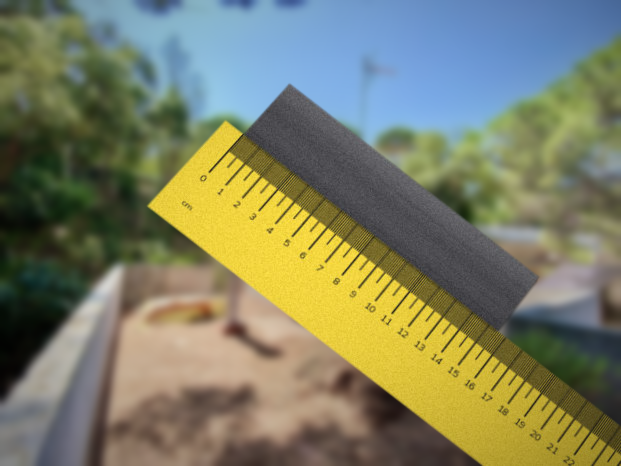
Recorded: 15.5 cm
